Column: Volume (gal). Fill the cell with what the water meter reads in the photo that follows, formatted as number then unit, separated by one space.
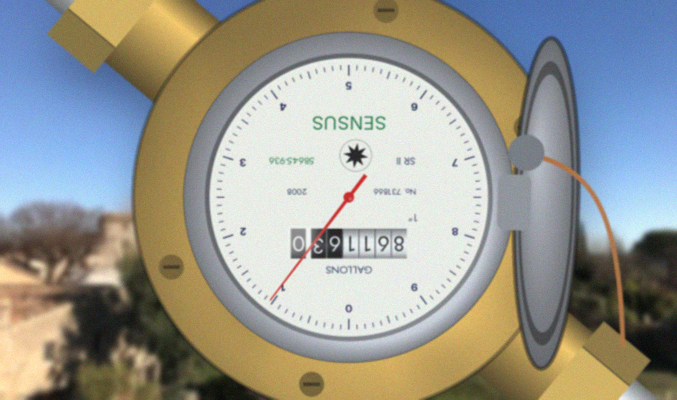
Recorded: 8611631.0 gal
